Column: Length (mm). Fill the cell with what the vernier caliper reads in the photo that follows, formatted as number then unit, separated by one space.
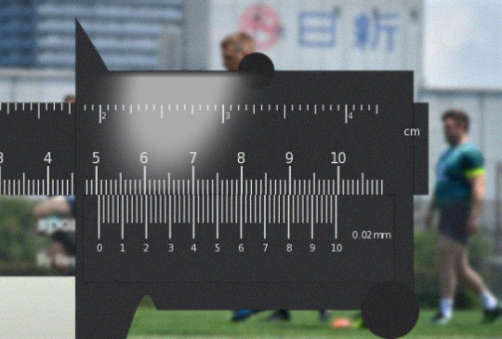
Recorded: 50.5 mm
